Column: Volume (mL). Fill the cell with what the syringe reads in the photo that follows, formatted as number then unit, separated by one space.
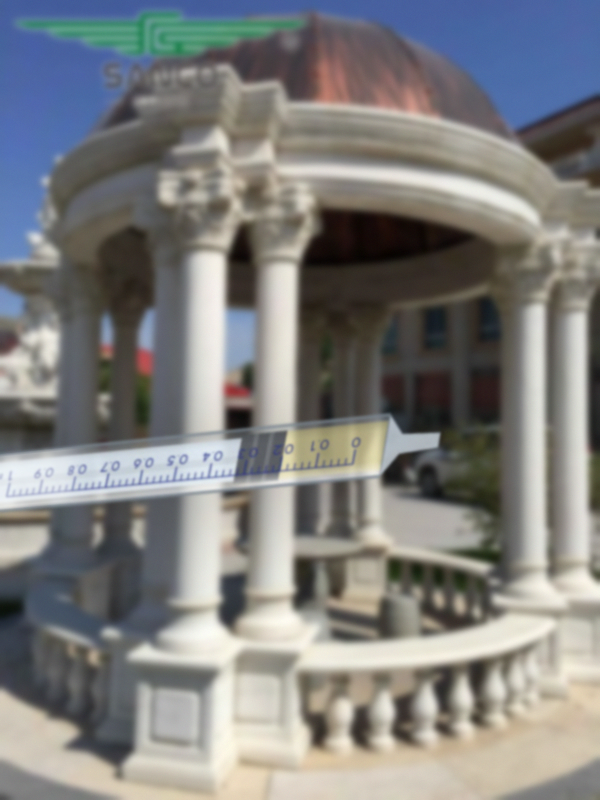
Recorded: 0.2 mL
